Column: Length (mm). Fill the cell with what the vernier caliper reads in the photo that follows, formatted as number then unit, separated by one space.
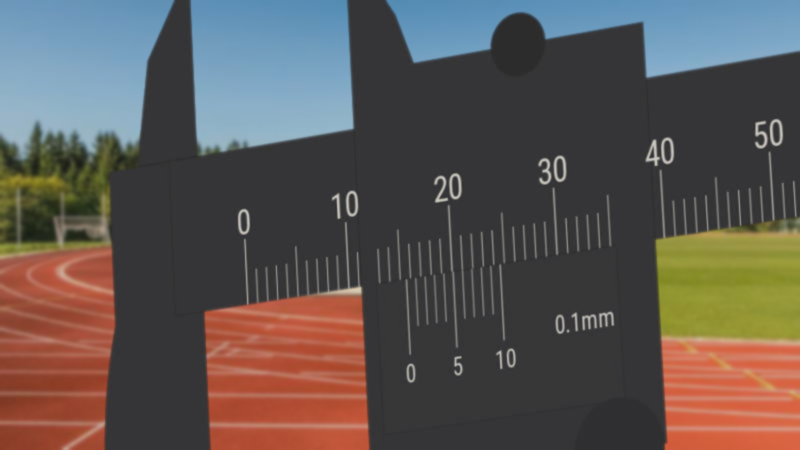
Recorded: 15.6 mm
